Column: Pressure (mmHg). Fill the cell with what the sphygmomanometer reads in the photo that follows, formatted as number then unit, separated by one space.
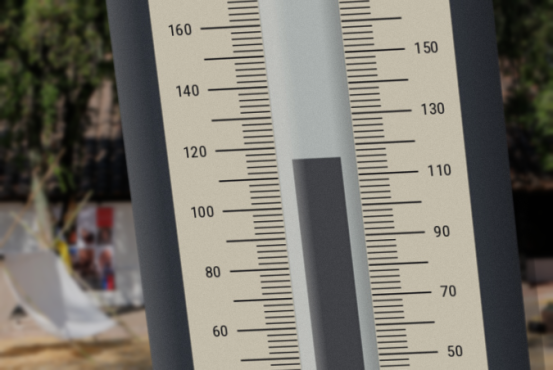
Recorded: 116 mmHg
